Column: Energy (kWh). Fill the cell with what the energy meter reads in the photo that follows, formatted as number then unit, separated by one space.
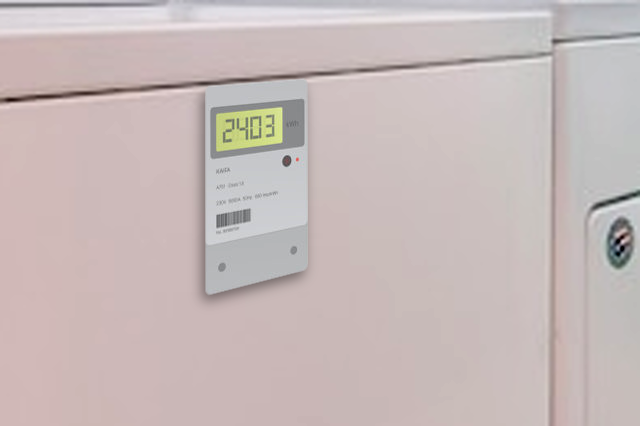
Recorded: 2403 kWh
